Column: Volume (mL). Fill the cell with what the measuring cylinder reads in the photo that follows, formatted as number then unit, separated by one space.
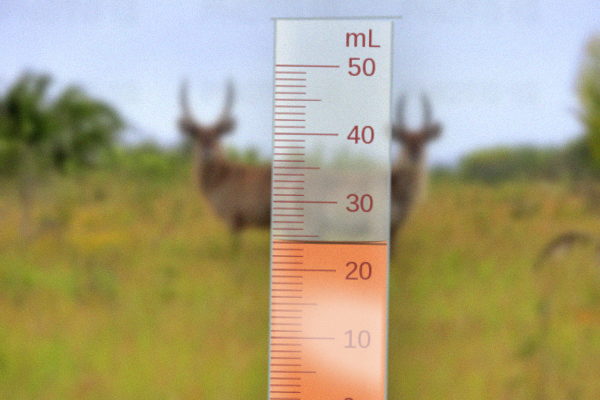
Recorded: 24 mL
